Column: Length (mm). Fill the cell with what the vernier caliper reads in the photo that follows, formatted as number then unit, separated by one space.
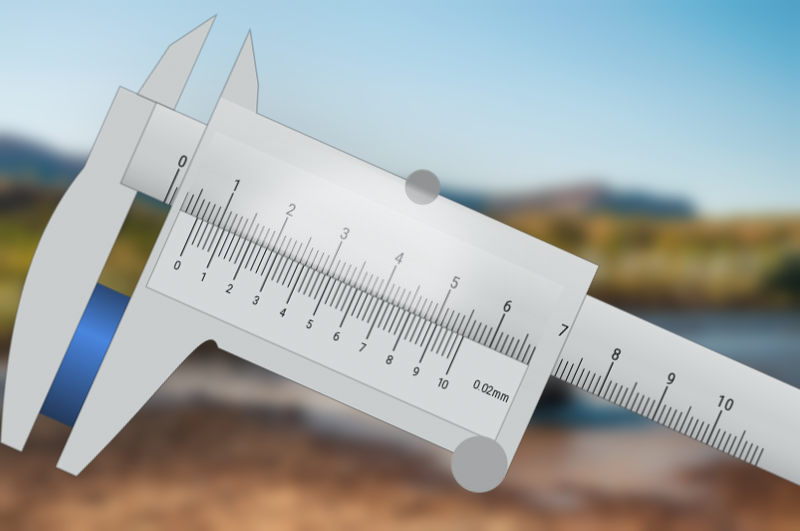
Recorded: 6.2 mm
